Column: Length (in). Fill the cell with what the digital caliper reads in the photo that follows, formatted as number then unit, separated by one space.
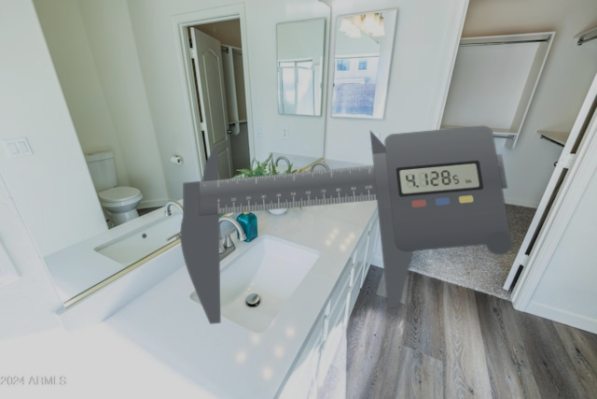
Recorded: 4.1285 in
